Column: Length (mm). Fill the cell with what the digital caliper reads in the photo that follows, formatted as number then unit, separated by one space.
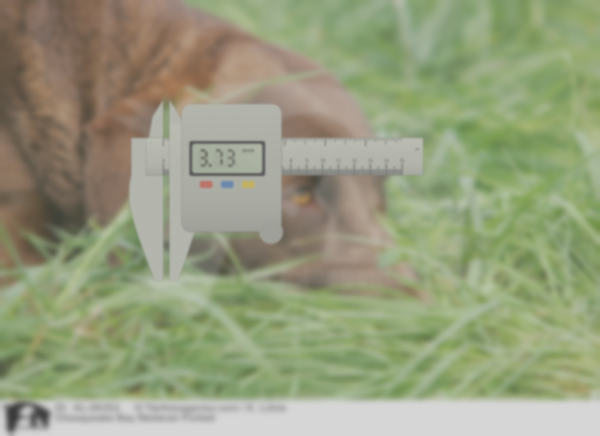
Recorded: 3.73 mm
